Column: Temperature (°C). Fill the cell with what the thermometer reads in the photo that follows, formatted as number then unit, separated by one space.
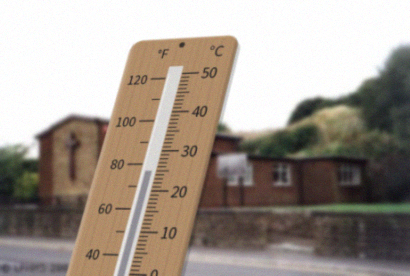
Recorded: 25 °C
